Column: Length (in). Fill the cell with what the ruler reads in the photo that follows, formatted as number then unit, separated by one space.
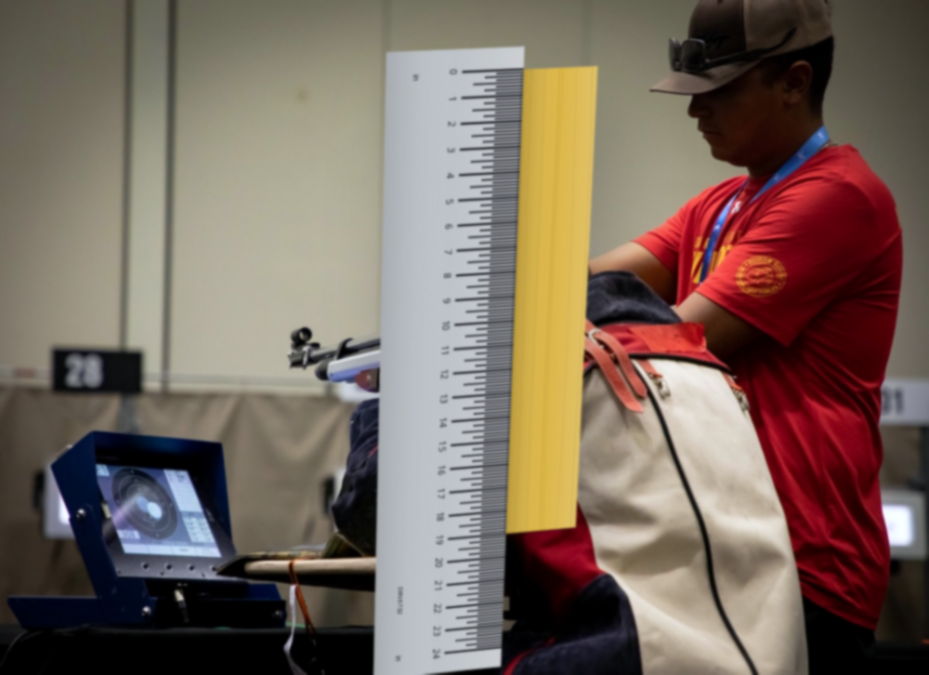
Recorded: 19 in
